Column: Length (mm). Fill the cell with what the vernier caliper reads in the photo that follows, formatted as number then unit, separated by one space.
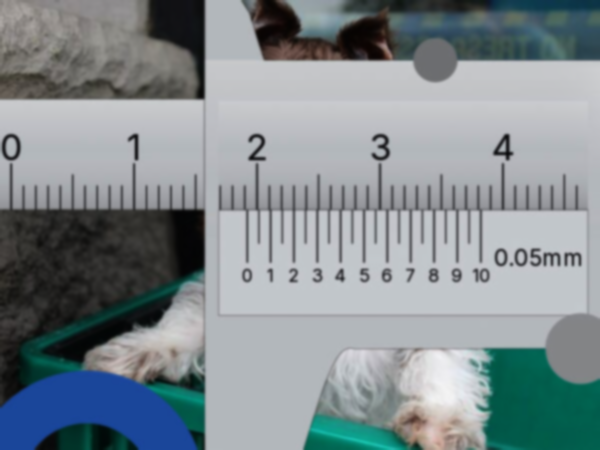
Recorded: 19.2 mm
